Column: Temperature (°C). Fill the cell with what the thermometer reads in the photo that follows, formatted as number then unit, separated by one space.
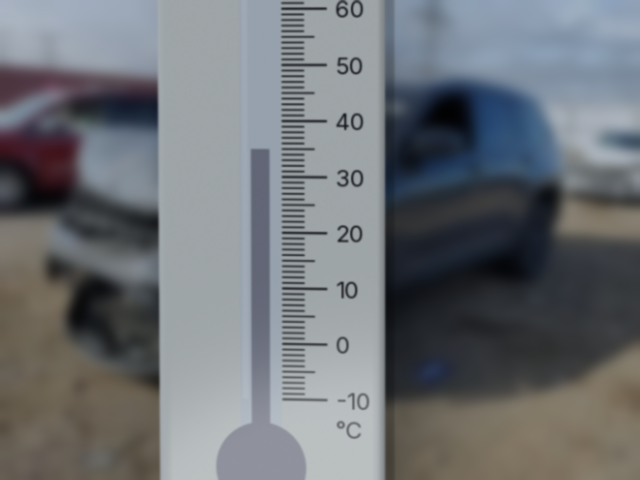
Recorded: 35 °C
